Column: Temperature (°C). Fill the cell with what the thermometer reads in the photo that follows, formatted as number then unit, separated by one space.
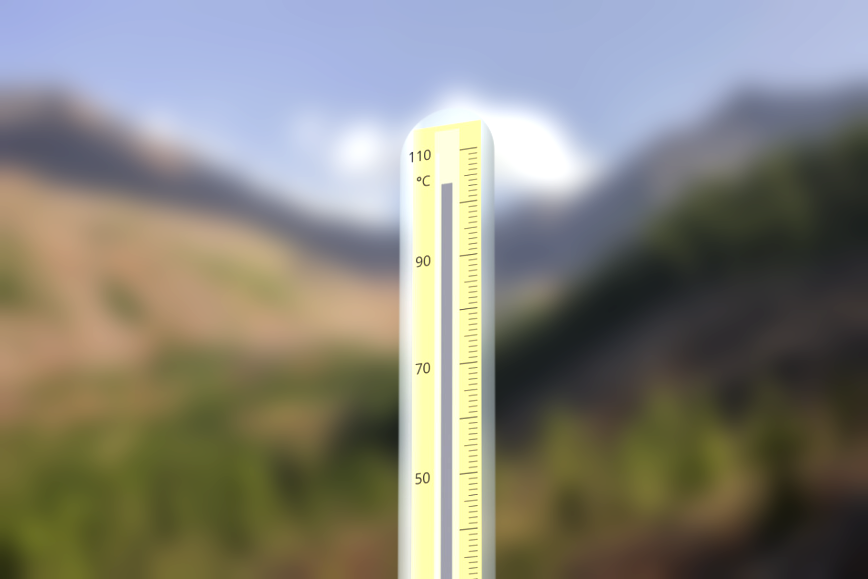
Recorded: 104 °C
